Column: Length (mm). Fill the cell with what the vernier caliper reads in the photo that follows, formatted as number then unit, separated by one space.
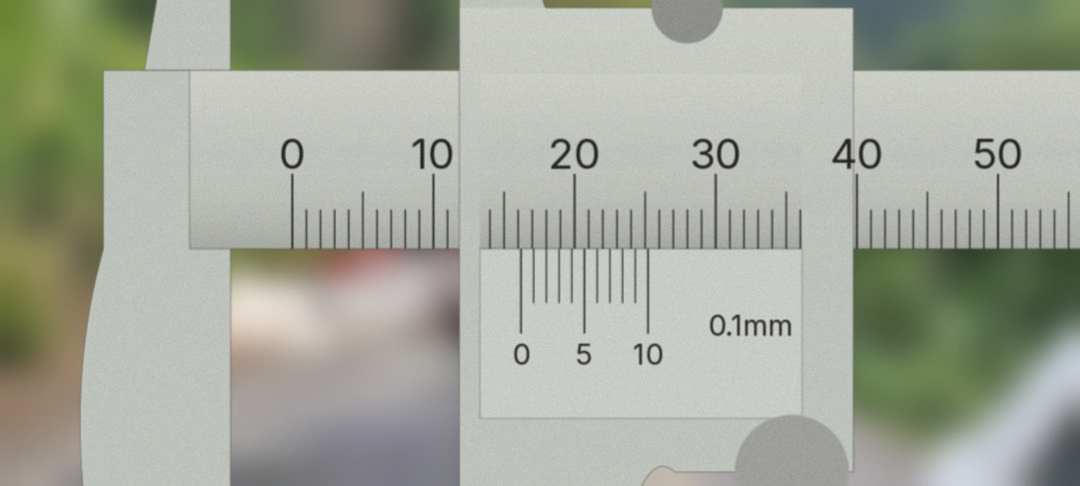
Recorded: 16.2 mm
